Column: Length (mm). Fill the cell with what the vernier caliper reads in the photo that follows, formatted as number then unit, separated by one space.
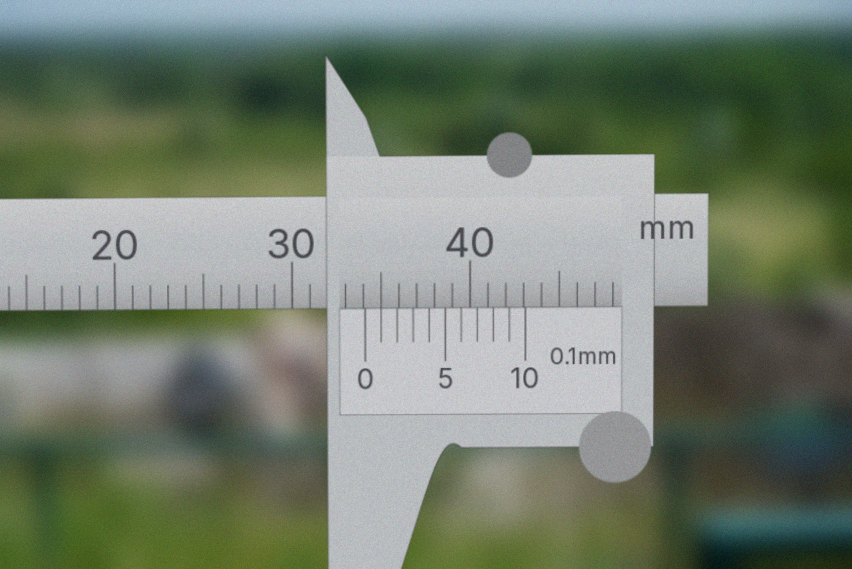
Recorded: 34.1 mm
